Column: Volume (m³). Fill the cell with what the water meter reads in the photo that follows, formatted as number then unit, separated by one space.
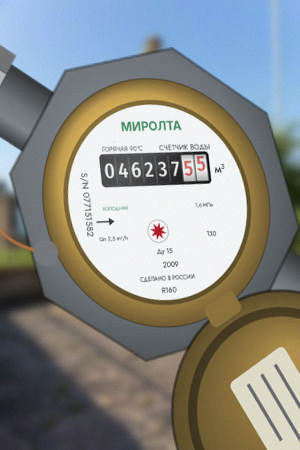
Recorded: 46237.55 m³
